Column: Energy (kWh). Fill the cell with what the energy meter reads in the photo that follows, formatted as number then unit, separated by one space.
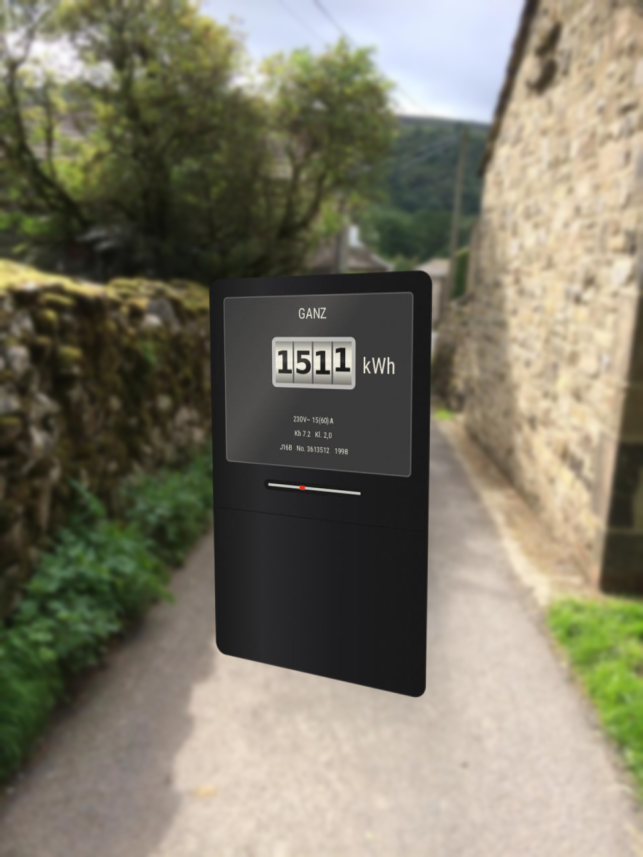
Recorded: 1511 kWh
